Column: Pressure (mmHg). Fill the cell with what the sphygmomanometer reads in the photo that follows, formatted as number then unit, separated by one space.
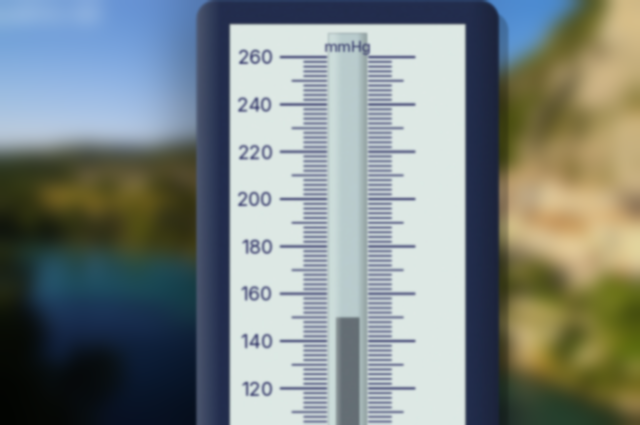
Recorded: 150 mmHg
